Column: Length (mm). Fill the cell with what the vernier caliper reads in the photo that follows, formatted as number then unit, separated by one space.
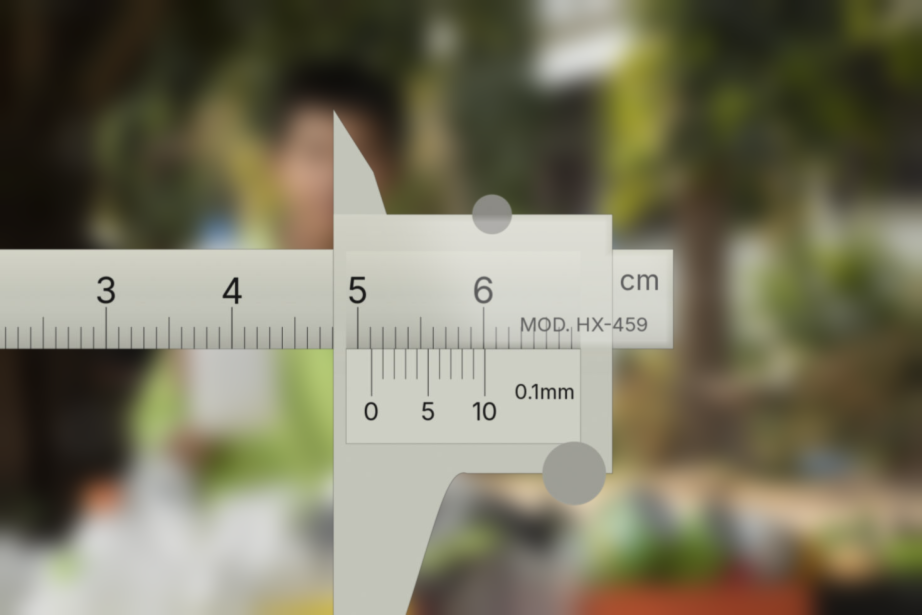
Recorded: 51.1 mm
